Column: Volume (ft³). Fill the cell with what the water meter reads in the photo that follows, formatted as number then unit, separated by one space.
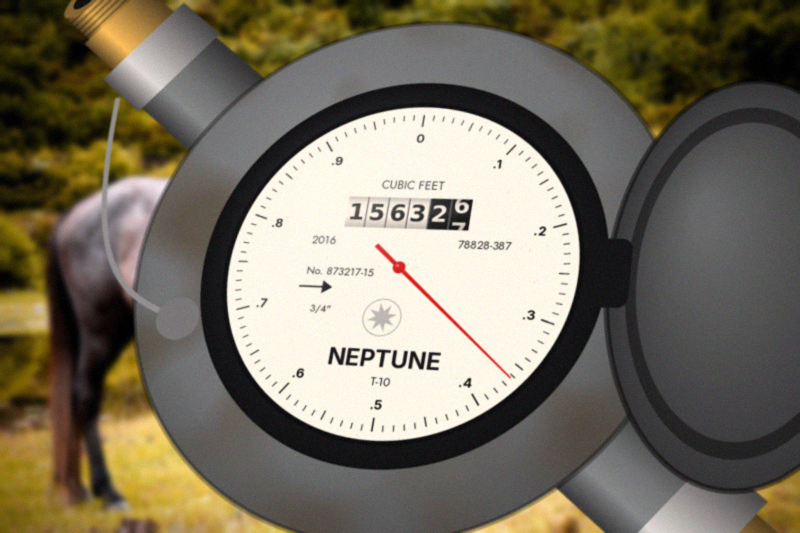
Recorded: 156326.36 ft³
